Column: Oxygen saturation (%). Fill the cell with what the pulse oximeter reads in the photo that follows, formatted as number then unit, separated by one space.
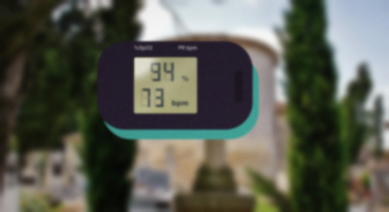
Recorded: 94 %
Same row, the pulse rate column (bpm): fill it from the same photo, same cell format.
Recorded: 73 bpm
